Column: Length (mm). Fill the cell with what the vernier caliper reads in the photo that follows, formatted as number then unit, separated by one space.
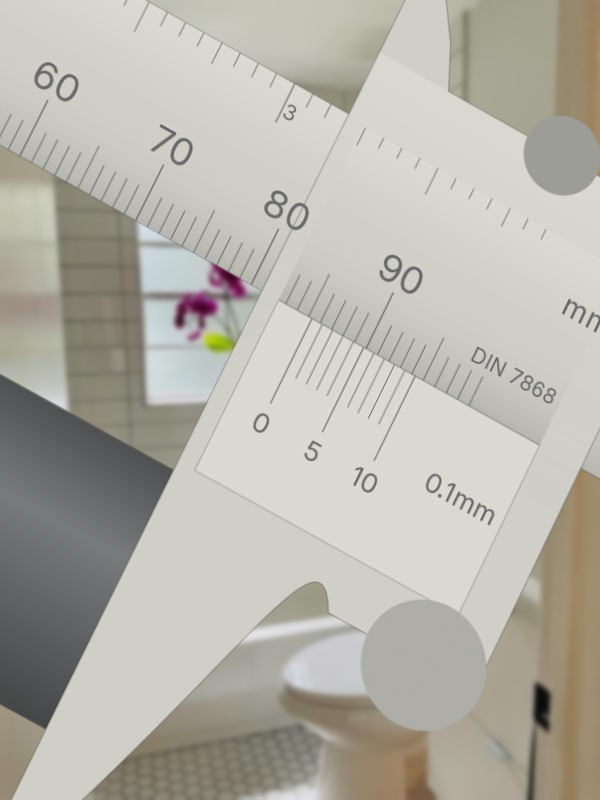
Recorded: 85.3 mm
